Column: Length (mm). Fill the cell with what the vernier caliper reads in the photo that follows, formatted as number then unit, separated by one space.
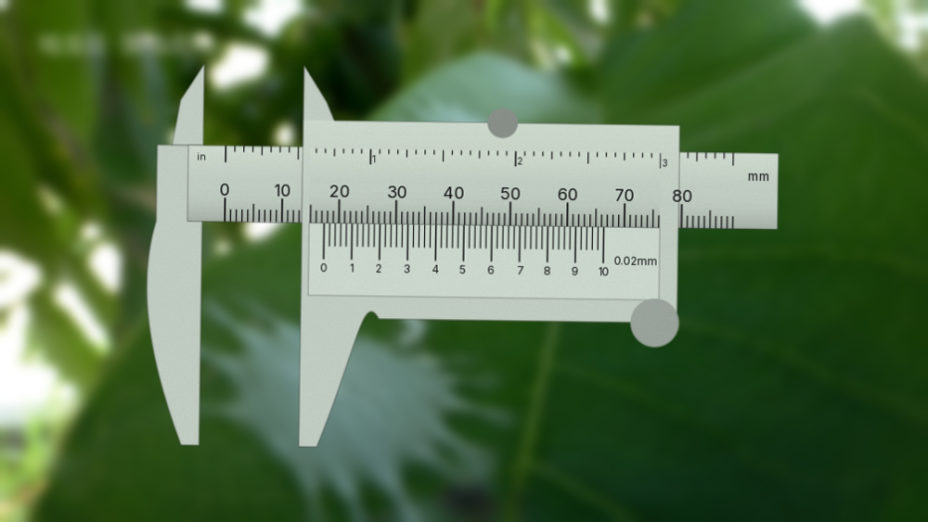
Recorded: 17.4 mm
